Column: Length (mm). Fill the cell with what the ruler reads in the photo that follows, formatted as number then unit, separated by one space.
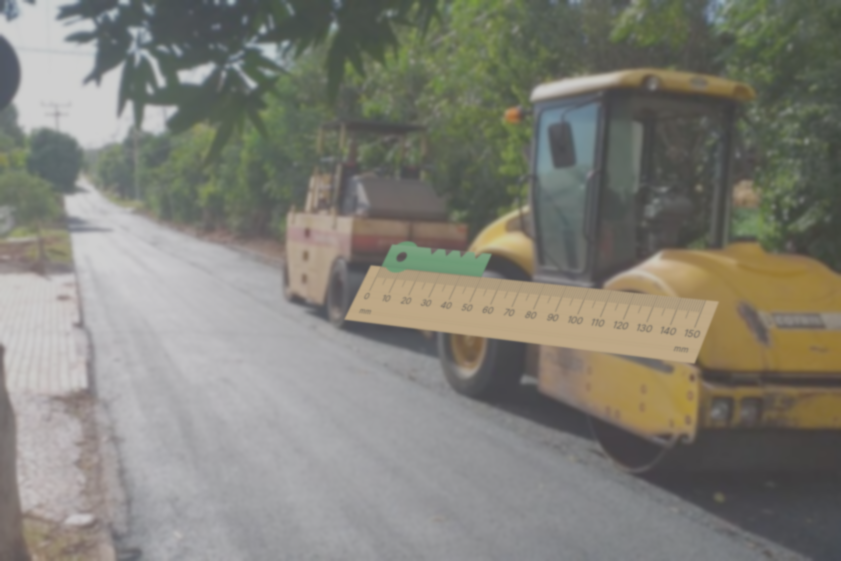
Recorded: 50 mm
